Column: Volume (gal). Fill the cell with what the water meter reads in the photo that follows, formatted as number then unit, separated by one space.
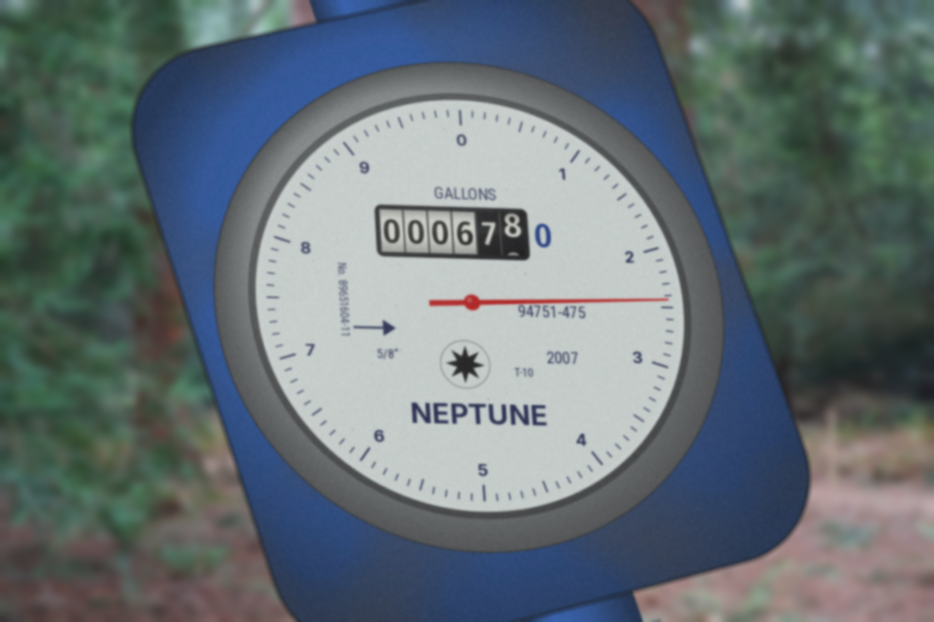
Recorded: 6782.4 gal
